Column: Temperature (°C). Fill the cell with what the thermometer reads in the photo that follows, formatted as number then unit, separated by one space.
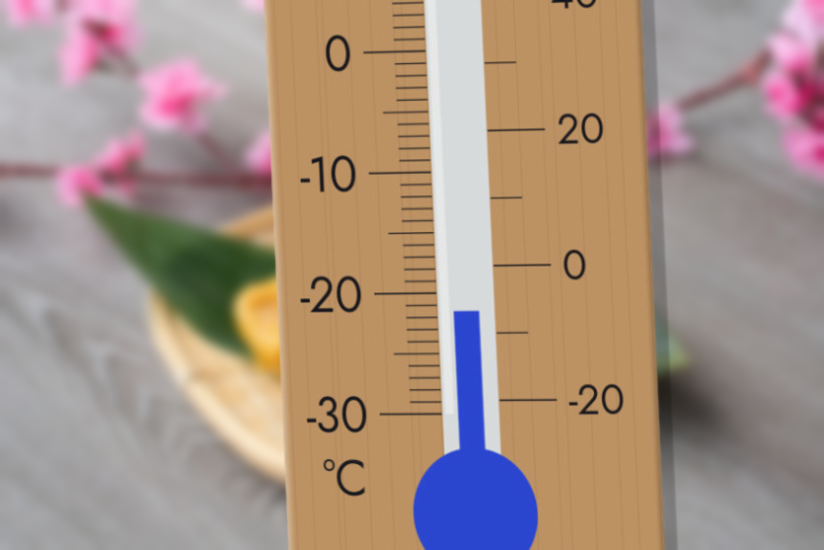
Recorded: -21.5 °C
